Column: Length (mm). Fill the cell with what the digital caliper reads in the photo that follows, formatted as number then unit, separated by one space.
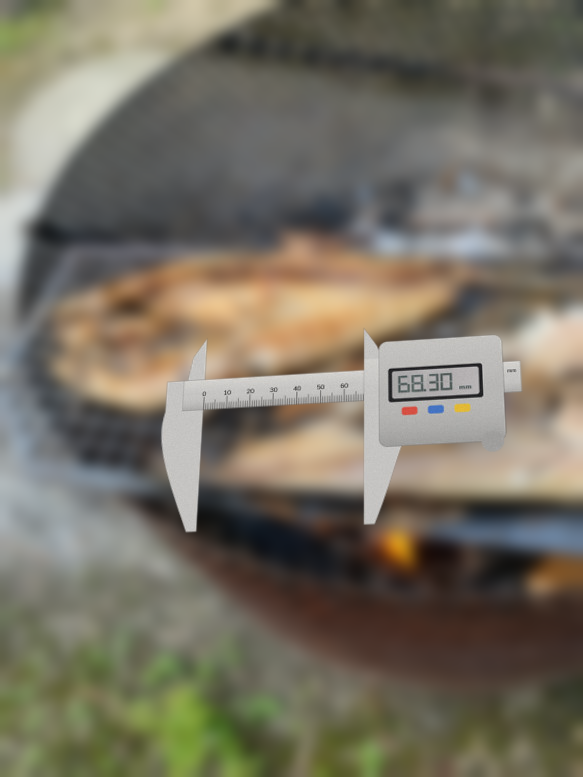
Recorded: 68.30 mm
